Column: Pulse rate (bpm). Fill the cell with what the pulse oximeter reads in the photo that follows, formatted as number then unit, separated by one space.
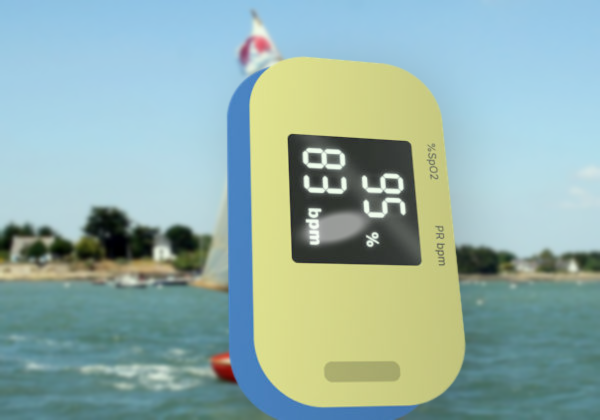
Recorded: 83 bpm
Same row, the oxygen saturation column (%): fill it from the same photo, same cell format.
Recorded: 95 %
